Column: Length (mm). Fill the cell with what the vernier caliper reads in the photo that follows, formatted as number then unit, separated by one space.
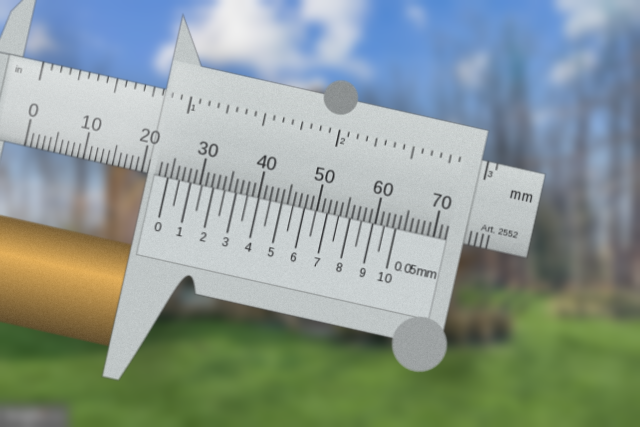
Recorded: 24.5 mm
